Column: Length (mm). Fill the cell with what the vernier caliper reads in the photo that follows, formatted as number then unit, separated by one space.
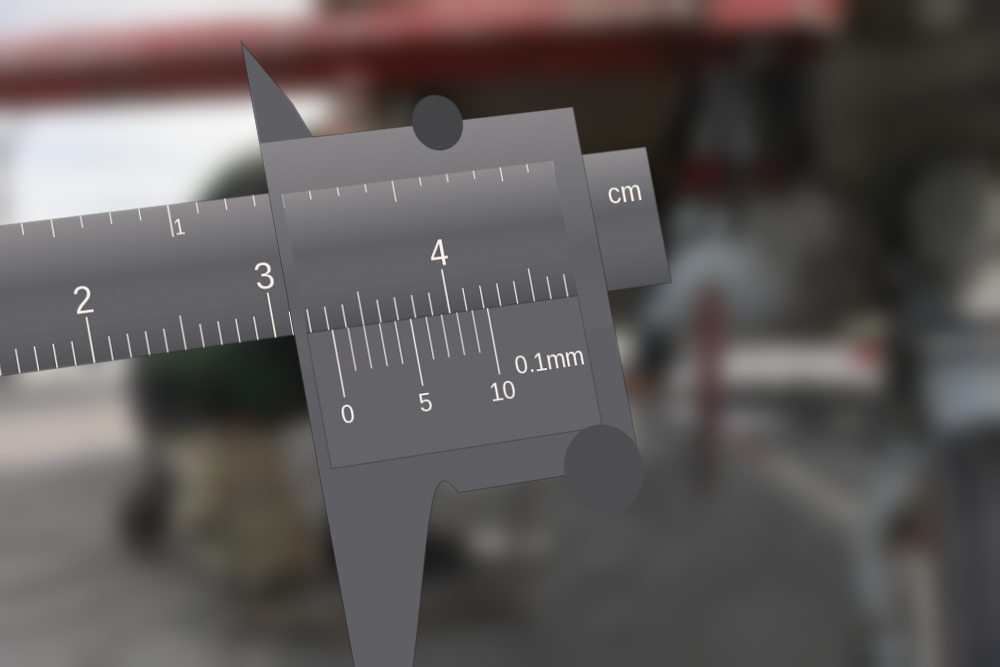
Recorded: 33.2 mm
